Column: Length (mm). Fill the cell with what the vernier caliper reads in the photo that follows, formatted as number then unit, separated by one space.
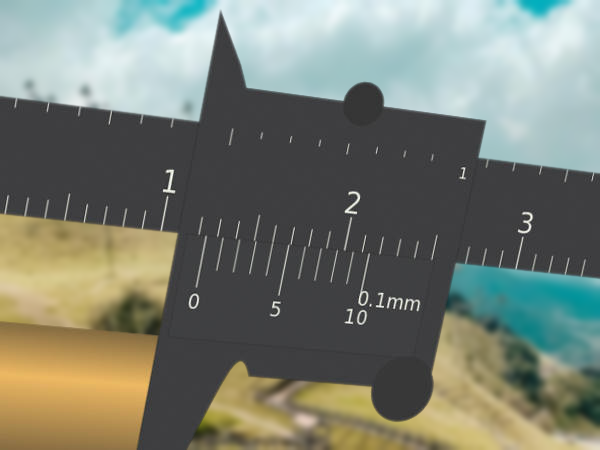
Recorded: 12.4 mm
